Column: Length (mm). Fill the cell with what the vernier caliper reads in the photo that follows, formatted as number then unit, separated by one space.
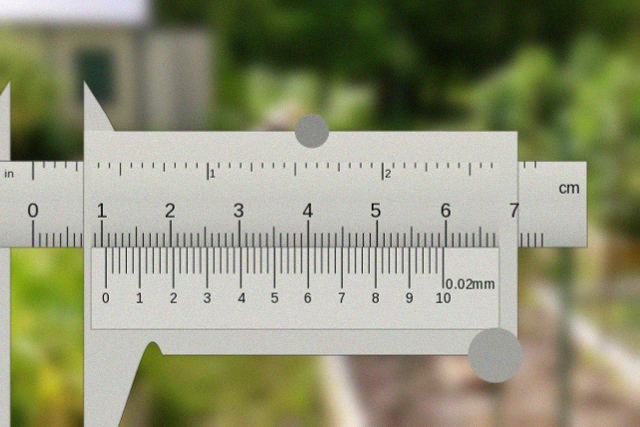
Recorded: 10.6 mm
